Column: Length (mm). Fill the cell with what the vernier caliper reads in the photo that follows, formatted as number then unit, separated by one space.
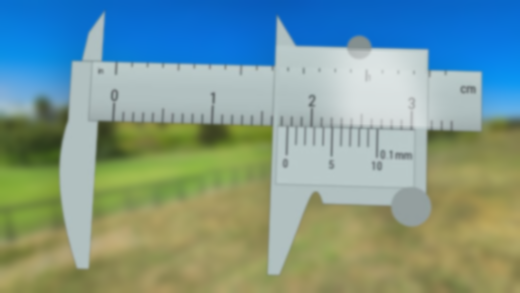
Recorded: 17.6 mm
